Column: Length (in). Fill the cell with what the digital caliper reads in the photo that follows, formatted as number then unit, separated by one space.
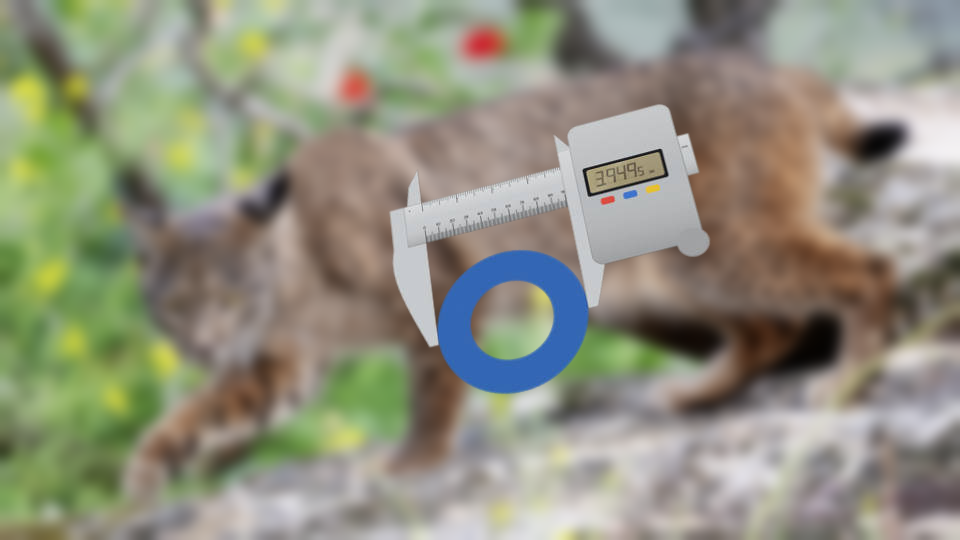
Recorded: 3.9495 in
